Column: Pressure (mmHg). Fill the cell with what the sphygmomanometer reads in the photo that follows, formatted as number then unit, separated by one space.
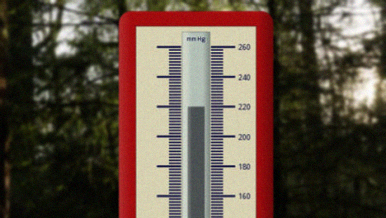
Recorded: 220 mmHg
